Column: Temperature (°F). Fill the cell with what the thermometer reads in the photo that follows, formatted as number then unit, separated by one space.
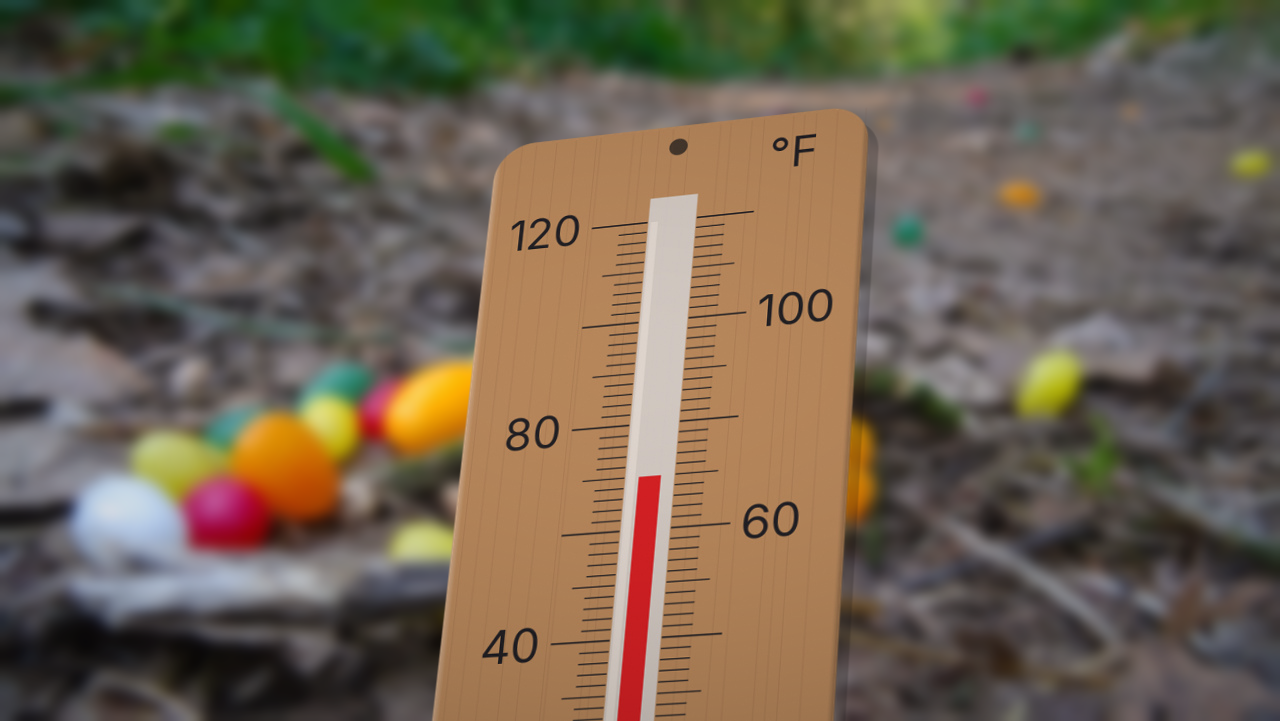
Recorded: 70 °F
